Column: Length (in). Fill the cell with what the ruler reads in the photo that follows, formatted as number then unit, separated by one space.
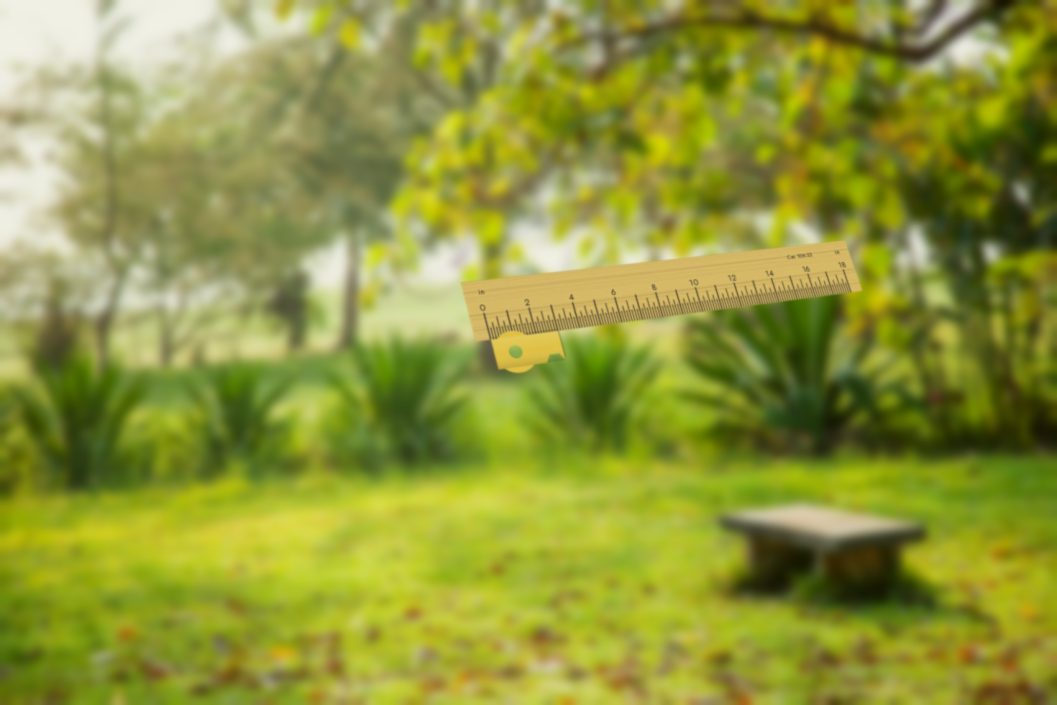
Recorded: 3 in
